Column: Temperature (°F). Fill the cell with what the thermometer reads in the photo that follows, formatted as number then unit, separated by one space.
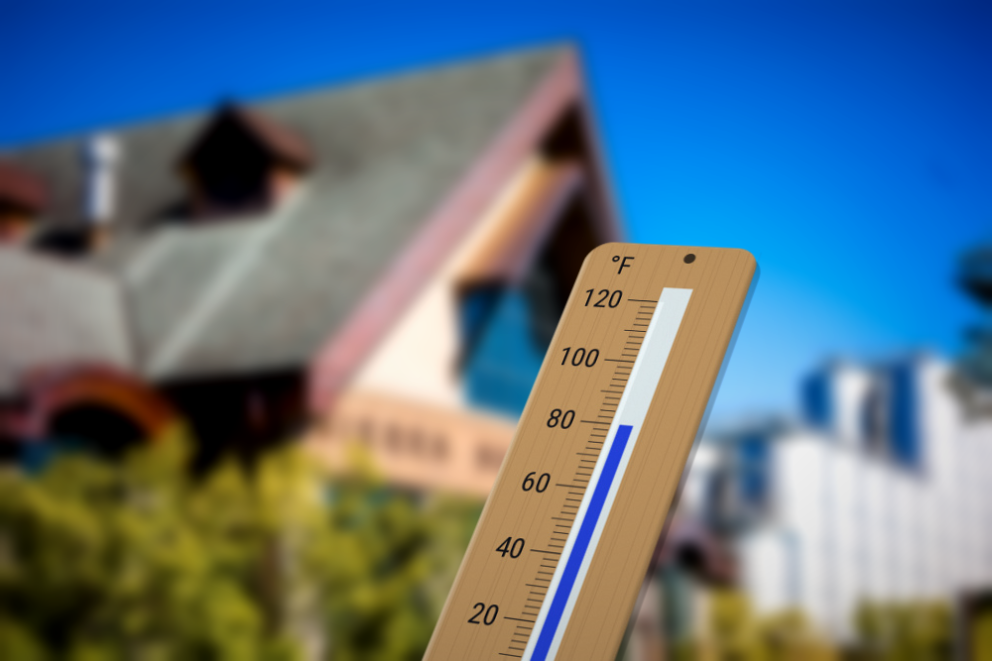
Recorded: 80 °F
